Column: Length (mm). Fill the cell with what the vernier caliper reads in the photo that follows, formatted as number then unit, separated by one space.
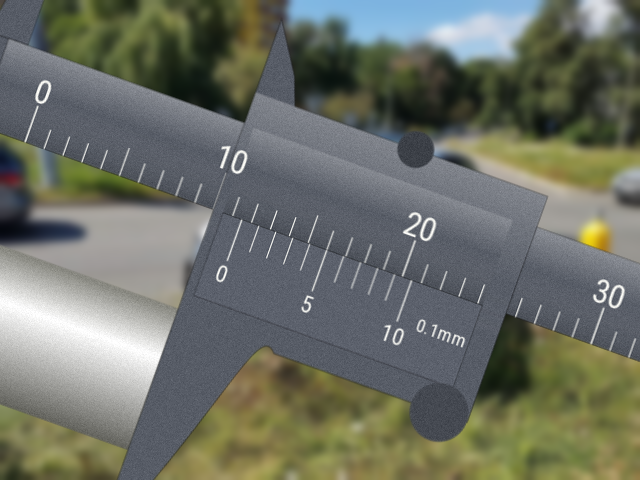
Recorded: 11.5 mm
